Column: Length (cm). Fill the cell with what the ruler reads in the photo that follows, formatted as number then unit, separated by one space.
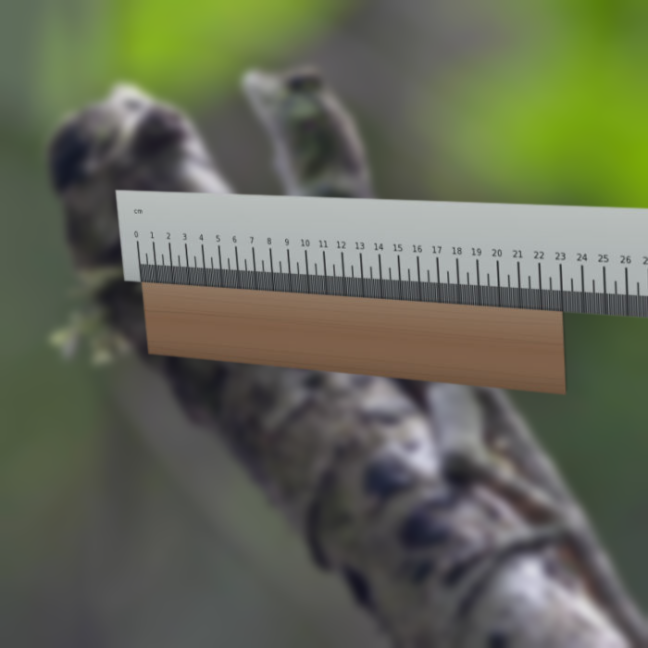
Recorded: 23 cm
